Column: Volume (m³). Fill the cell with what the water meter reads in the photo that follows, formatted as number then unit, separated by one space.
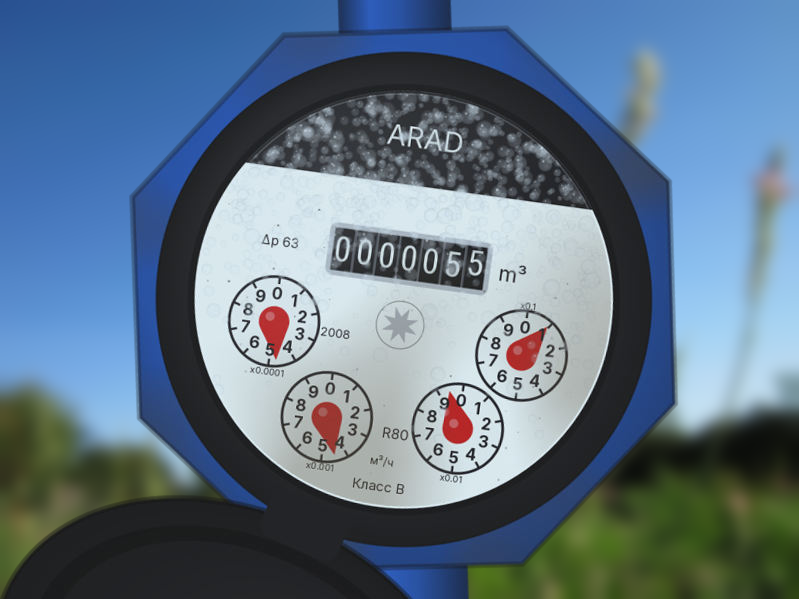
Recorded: 55.0944 m³
